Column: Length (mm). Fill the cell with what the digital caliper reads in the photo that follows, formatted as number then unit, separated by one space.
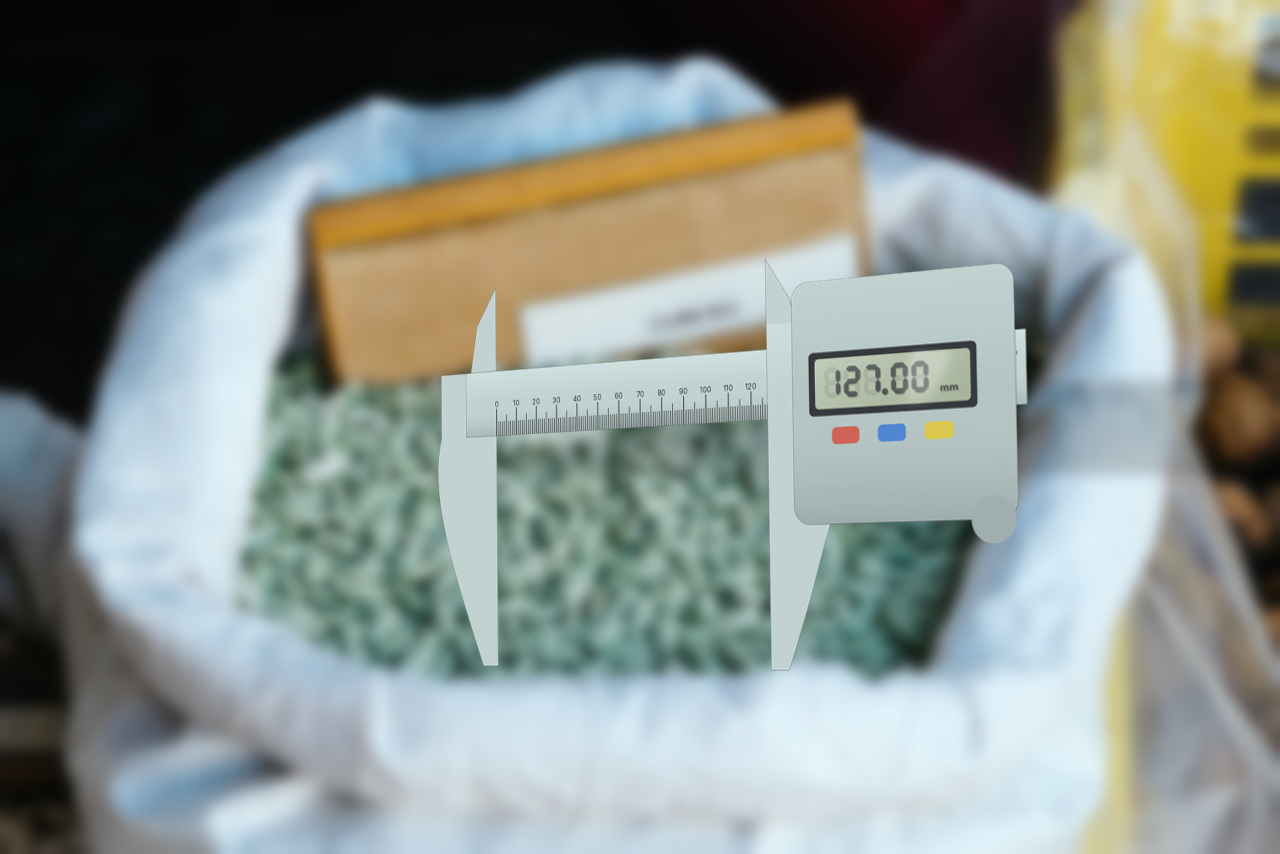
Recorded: 127.00 mm
